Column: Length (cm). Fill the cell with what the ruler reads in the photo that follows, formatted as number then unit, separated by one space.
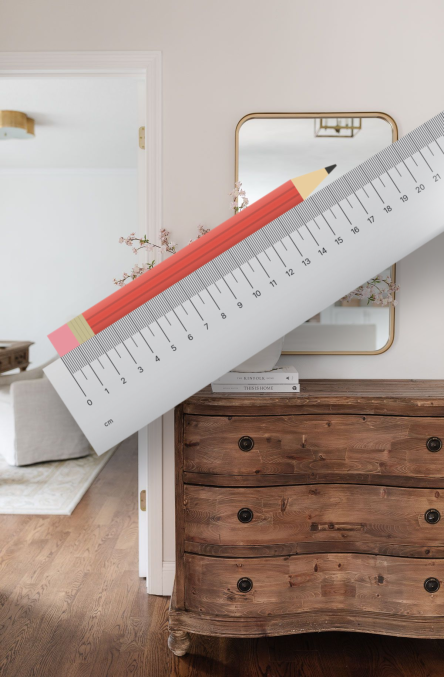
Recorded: 17 cm
